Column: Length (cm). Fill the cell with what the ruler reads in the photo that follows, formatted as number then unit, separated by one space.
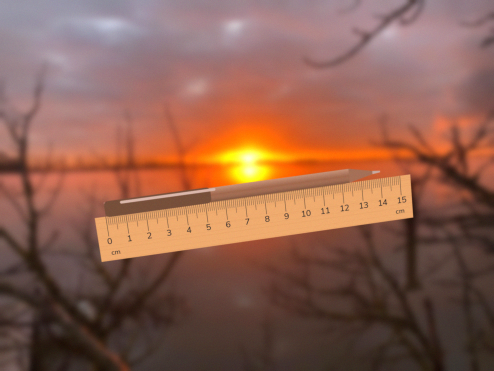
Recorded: 14 cm
